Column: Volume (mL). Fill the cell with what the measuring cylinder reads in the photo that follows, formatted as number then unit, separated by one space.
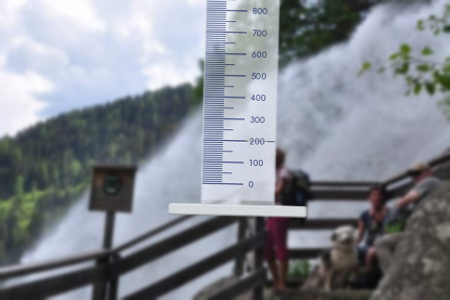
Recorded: 200 mL
